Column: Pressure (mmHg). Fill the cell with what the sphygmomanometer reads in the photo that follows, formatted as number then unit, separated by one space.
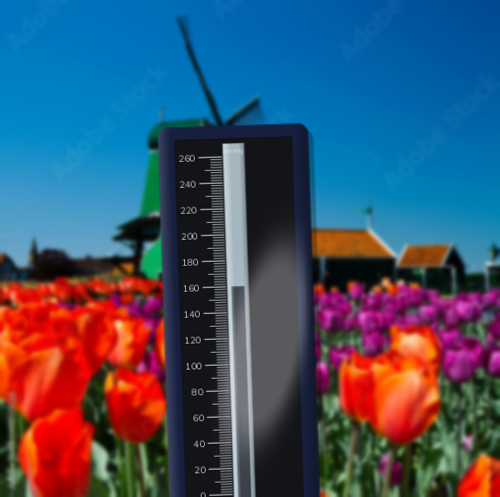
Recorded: 160 mmHg
